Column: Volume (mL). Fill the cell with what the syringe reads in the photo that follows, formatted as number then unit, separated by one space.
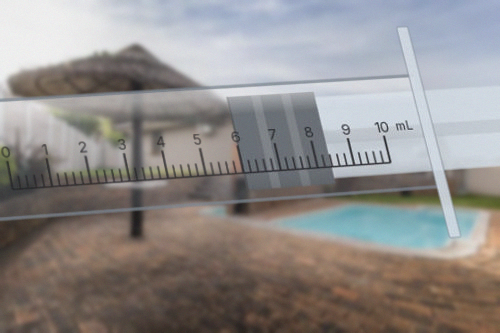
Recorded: 6 mL
